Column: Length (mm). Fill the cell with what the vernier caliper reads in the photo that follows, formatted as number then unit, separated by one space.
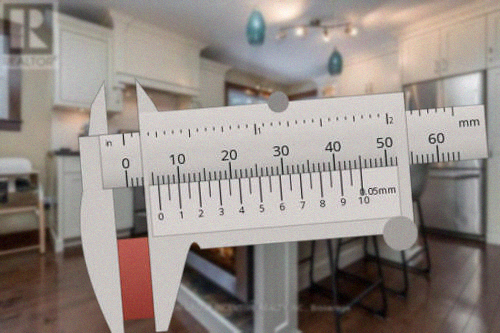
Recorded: 6.0 mm
